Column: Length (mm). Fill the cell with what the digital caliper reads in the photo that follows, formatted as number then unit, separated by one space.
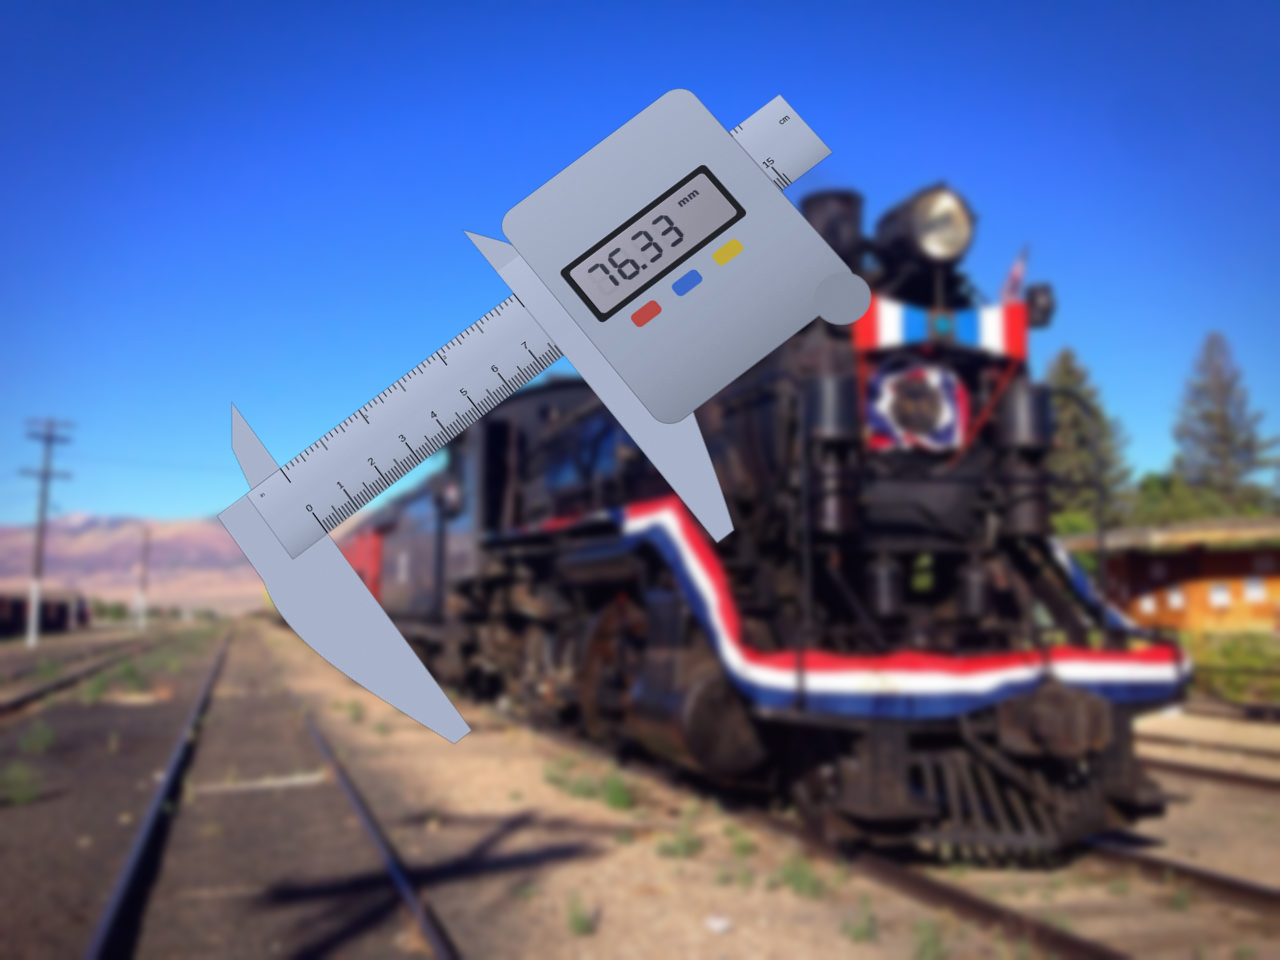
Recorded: 76.33 mm
